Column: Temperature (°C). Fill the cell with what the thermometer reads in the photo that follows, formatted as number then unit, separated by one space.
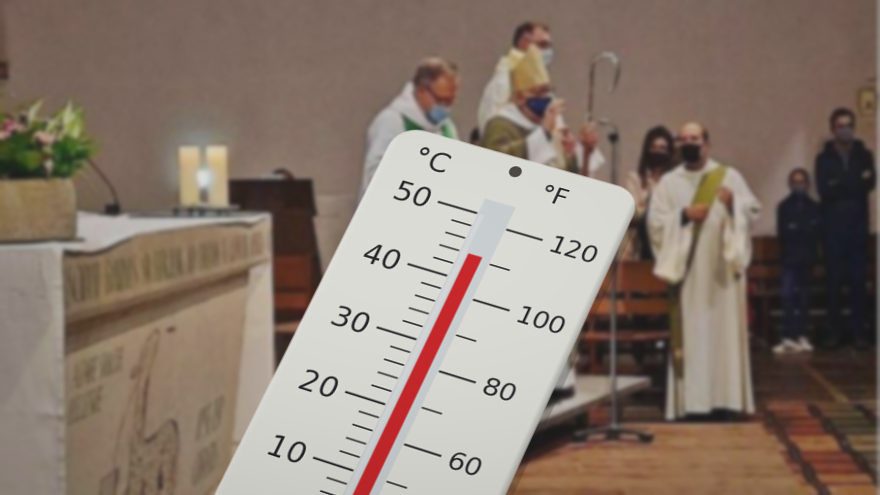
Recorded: 44 °C
